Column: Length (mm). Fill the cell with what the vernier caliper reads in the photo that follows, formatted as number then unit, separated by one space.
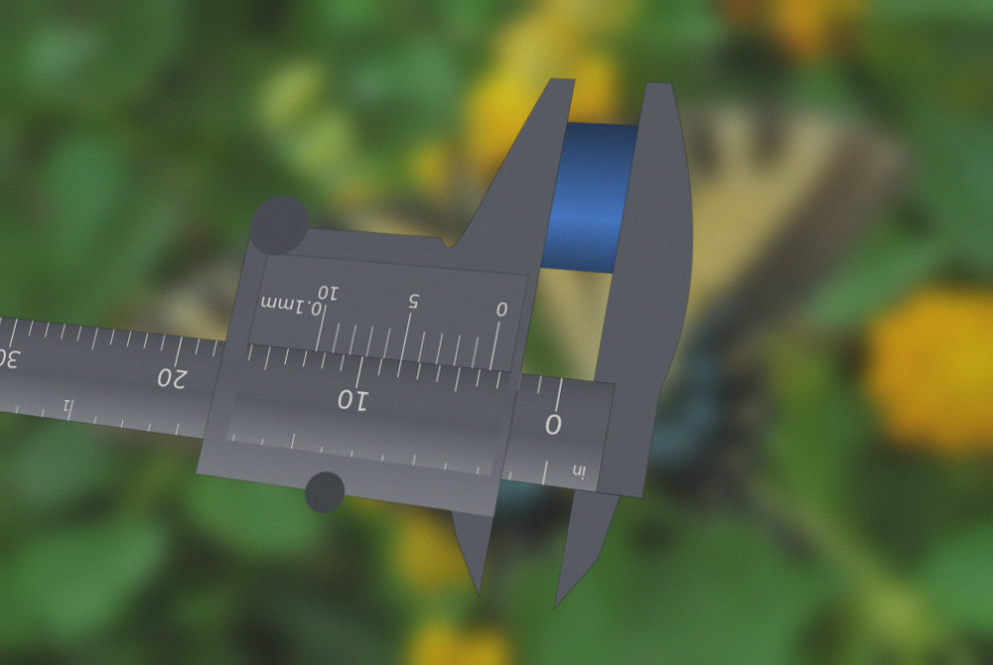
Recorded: 3.5 mm
